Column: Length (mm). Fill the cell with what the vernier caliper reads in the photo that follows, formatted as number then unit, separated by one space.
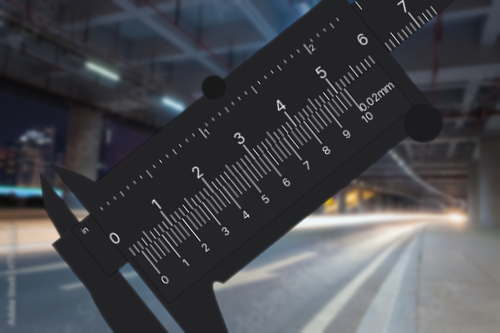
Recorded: 2.5 mm
